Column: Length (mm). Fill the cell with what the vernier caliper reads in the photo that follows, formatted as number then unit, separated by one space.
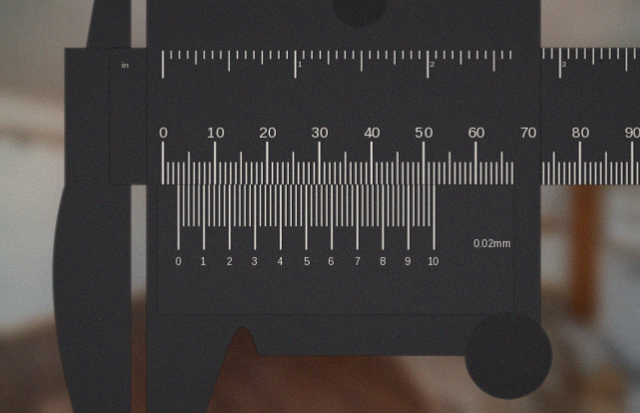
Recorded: 3.0 mm
